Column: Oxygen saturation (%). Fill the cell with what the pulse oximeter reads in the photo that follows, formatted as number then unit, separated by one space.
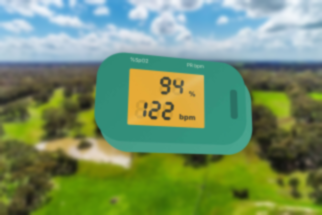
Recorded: 94 %
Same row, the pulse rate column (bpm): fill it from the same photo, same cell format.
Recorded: 122 bpm
